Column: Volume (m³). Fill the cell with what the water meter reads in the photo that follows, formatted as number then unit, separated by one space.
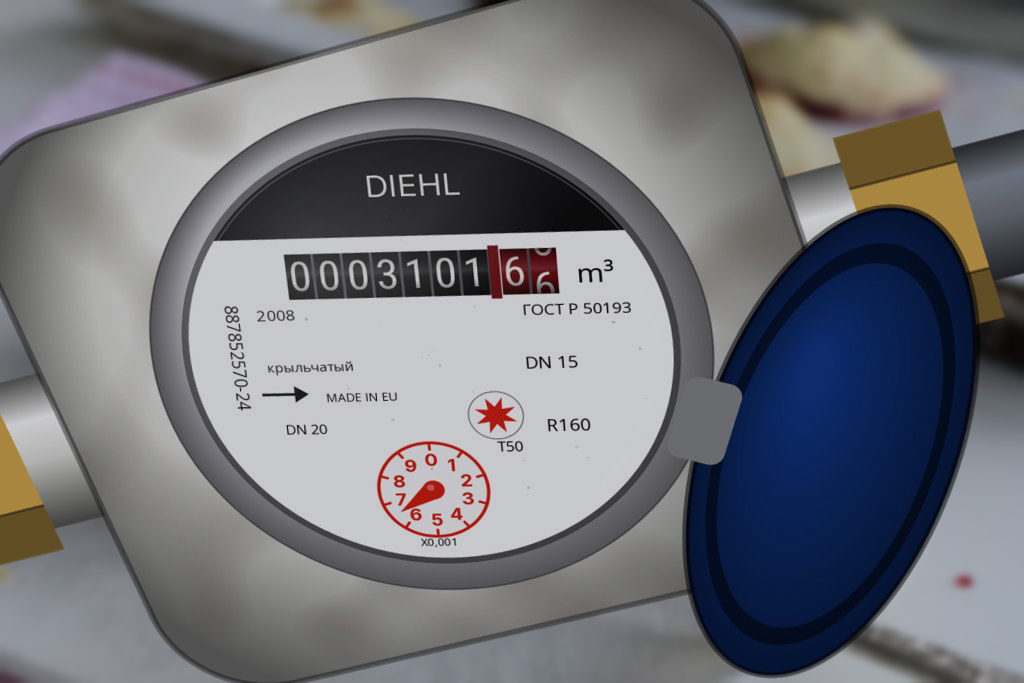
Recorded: 3101.656 m³
